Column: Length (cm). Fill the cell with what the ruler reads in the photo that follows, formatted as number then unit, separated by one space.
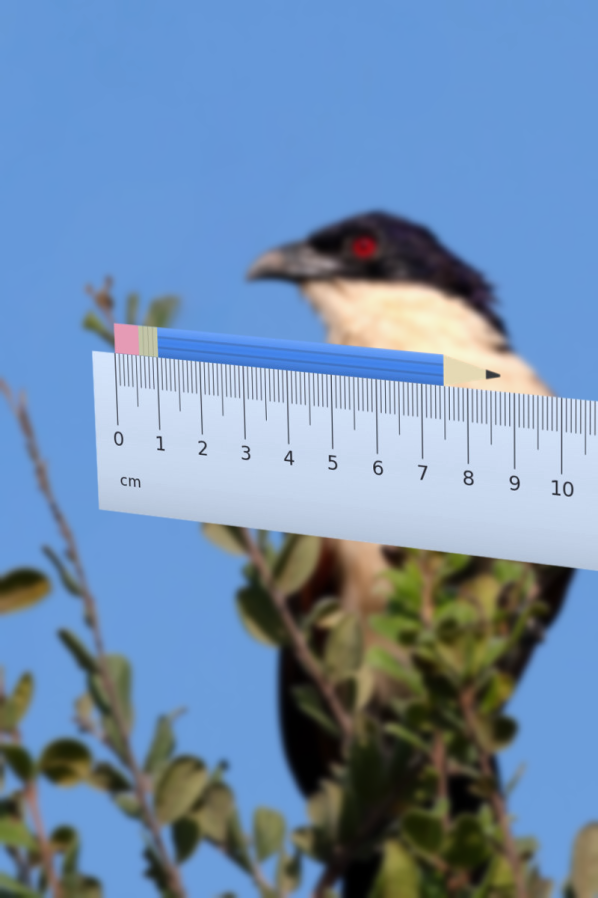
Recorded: 8.7 cm
